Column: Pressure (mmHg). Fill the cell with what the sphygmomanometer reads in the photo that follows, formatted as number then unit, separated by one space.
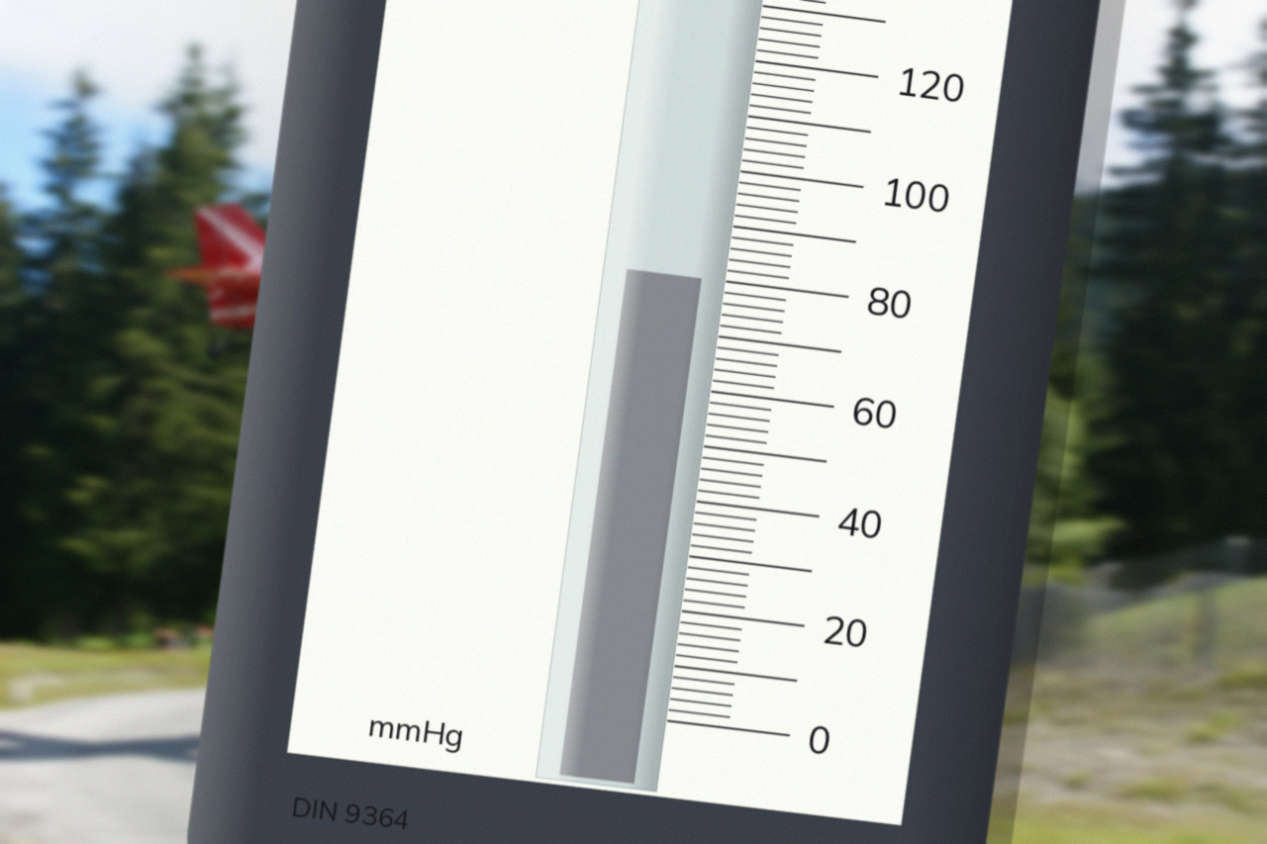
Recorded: 80 mmHg
